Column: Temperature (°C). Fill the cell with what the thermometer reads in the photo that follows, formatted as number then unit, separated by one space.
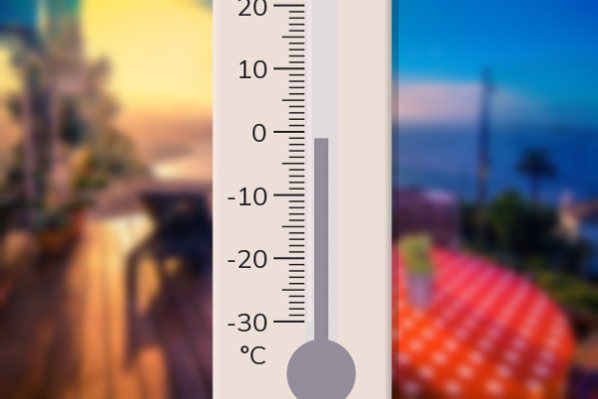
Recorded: -1 °C
